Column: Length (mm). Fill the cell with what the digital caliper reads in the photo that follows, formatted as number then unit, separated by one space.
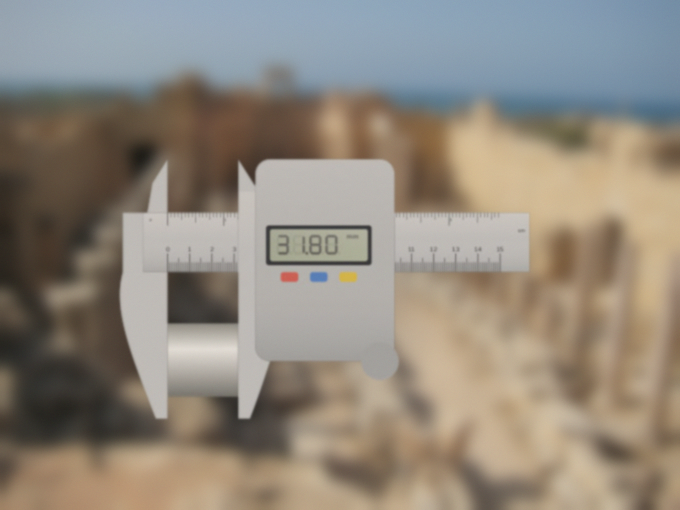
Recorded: 31.80 mm
